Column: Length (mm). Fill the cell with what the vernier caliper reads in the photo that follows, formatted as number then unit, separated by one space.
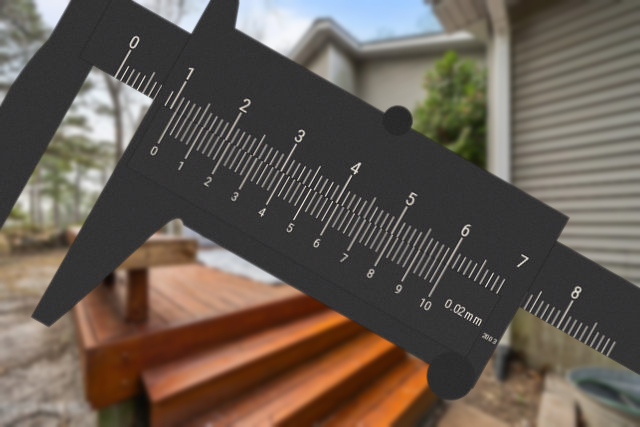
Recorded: 11.0 mm
